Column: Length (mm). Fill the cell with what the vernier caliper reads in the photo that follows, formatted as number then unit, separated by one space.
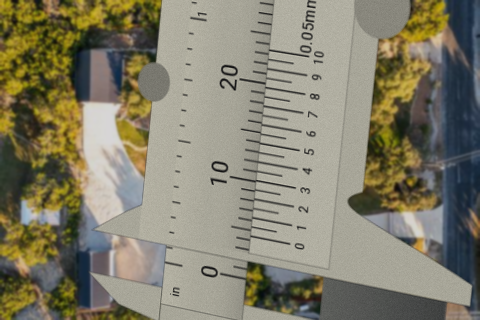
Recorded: 4.4 mm
